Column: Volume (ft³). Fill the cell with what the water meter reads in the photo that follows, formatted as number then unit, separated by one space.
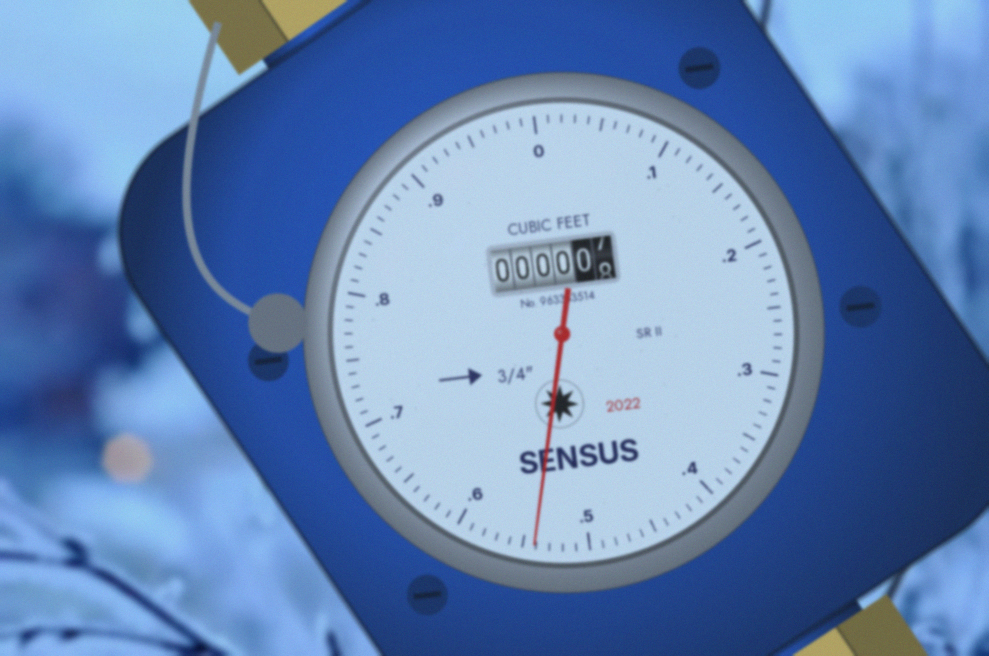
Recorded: 7.54 ft³
